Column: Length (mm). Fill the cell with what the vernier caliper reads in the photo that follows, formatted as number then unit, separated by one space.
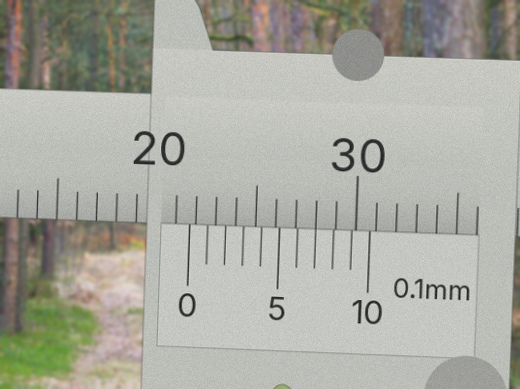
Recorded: 21.7 mm
